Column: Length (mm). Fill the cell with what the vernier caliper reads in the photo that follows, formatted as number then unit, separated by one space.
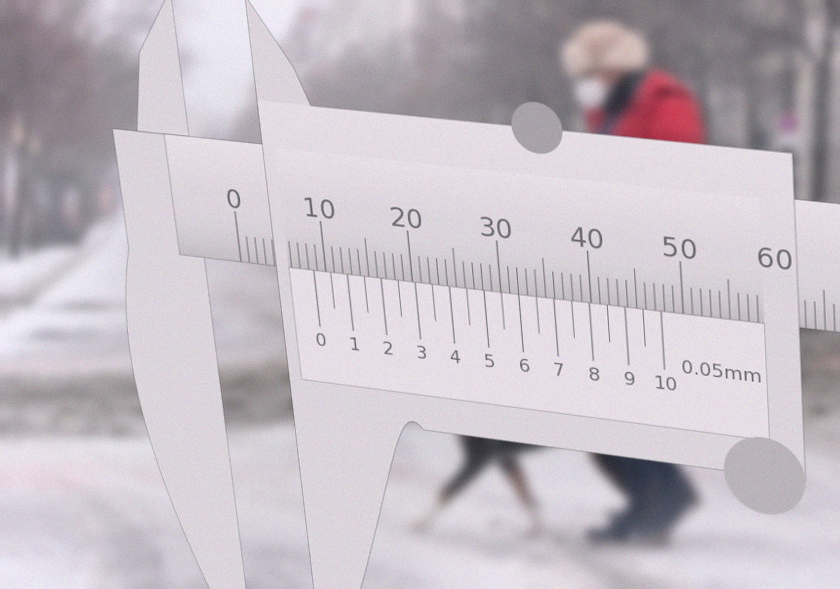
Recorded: 8.6 mm
